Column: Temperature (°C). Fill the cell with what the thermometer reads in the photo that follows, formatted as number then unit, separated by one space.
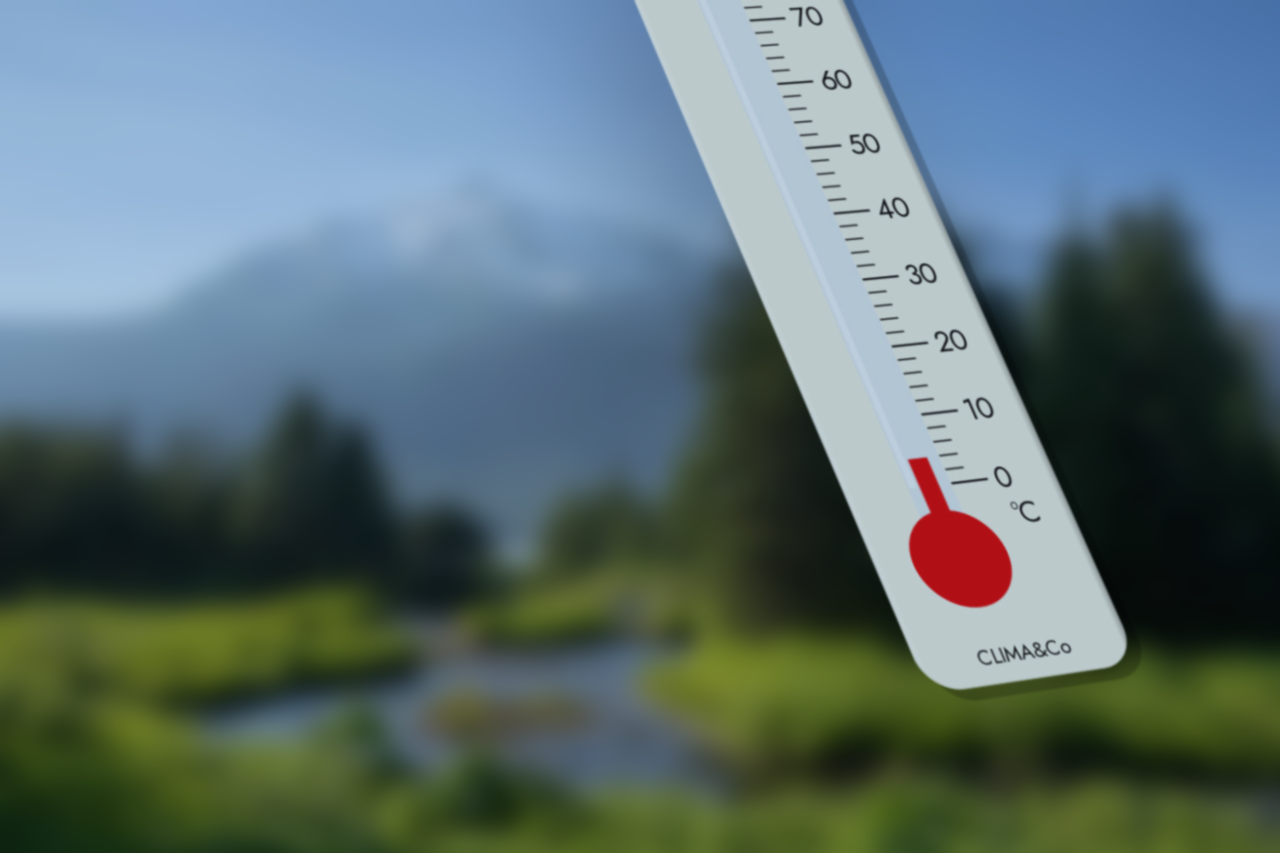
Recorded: 4 °C
